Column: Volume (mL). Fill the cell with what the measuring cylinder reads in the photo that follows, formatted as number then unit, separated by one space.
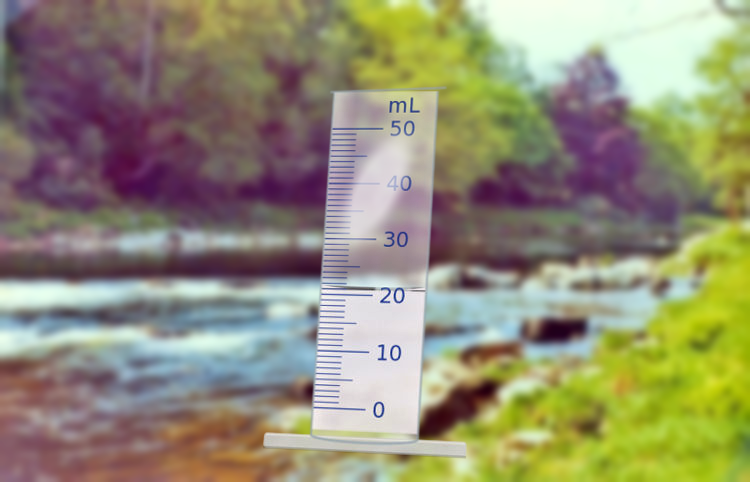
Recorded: 21 mL
